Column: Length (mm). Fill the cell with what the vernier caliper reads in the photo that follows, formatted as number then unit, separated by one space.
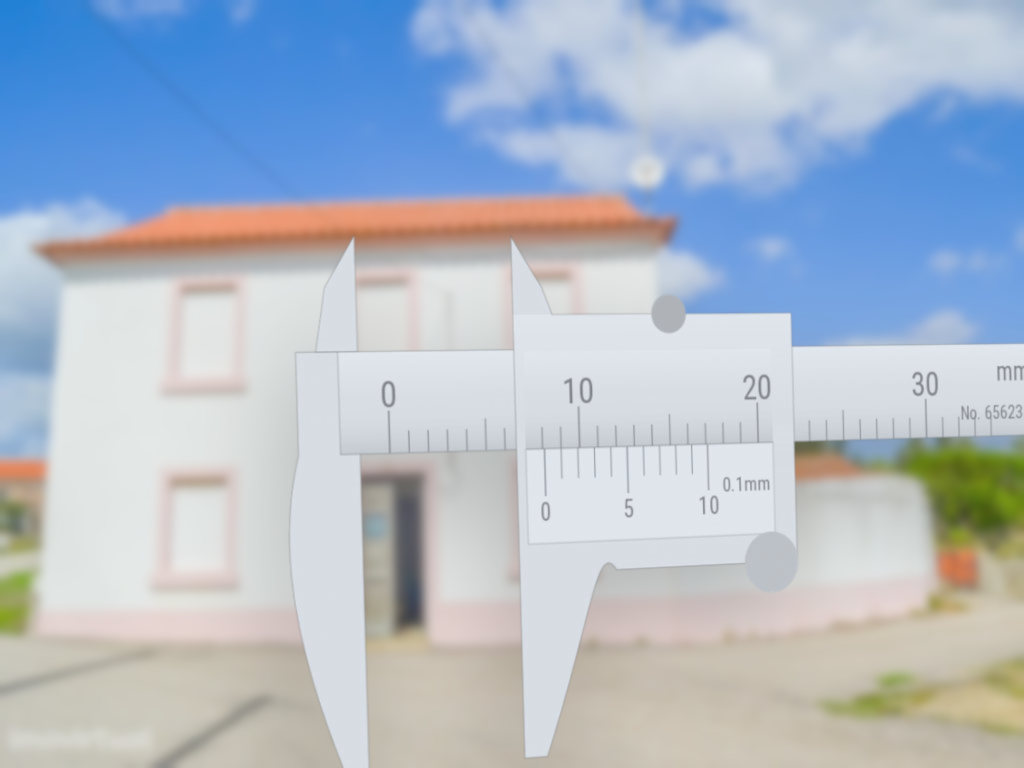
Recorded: 8.1 mm
